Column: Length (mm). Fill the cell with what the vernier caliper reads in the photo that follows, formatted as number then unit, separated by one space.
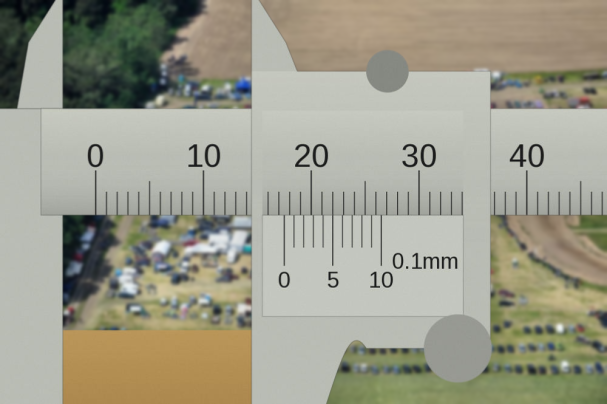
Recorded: 17.5 mm
